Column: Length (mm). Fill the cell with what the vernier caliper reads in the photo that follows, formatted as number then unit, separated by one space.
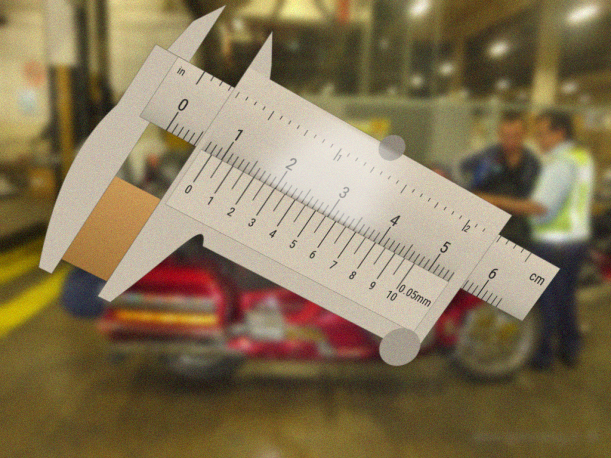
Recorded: 8.2 mm
